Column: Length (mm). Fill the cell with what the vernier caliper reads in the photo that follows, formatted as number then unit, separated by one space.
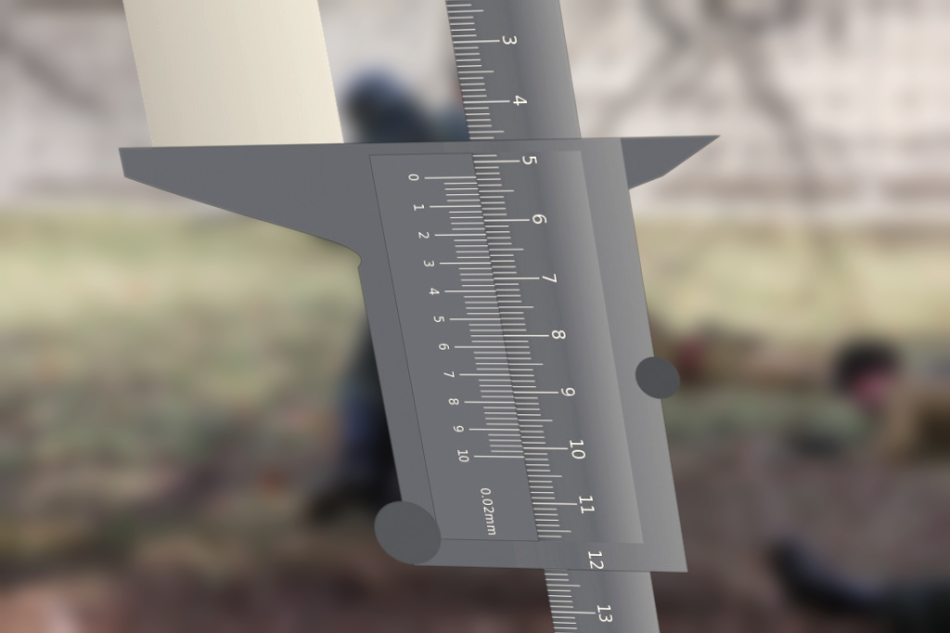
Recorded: 52.6 mm
